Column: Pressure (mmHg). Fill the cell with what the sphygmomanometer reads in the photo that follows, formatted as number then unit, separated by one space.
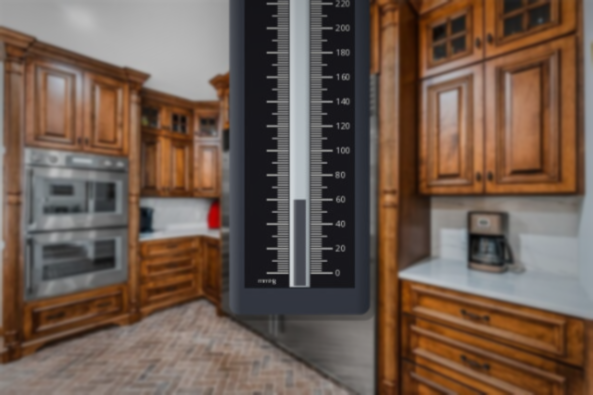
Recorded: 60 mmHg
